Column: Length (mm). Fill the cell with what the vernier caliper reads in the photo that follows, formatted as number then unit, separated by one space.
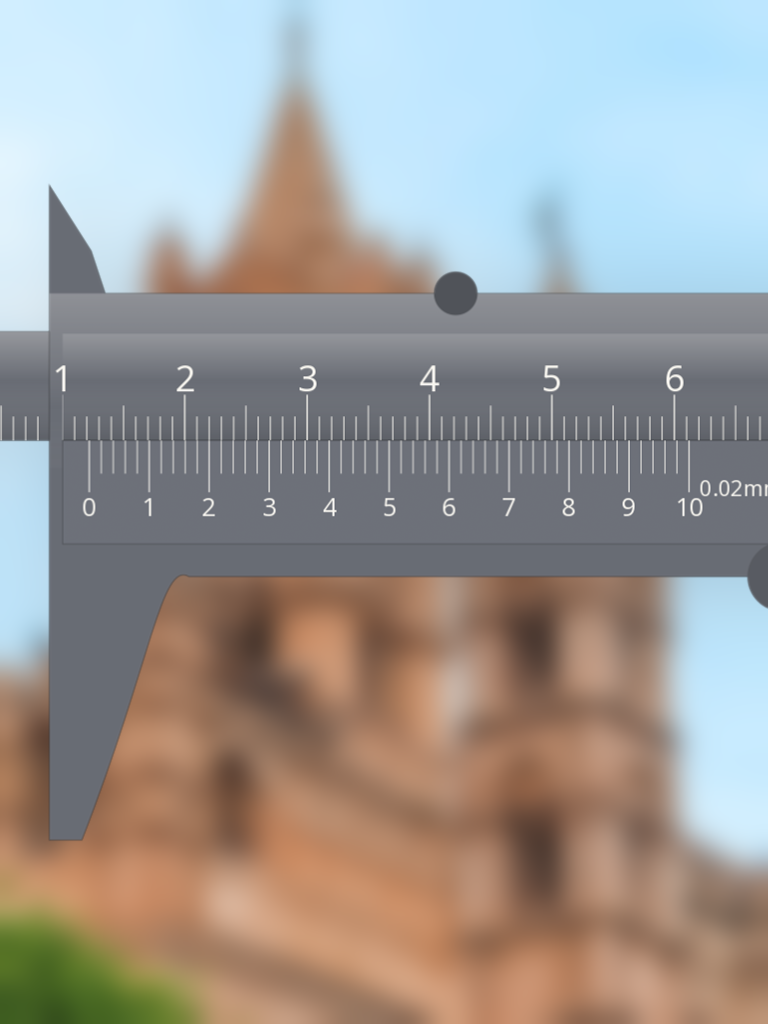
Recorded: 12.2 mm
